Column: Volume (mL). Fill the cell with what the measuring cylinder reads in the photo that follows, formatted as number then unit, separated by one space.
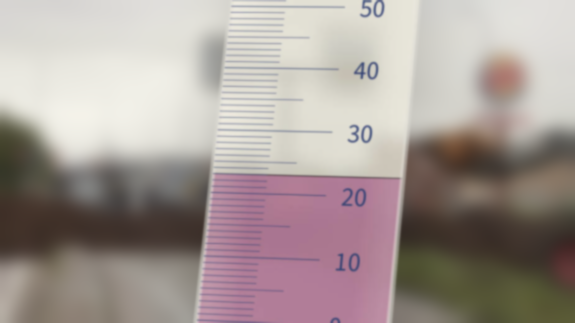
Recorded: 23 mL
